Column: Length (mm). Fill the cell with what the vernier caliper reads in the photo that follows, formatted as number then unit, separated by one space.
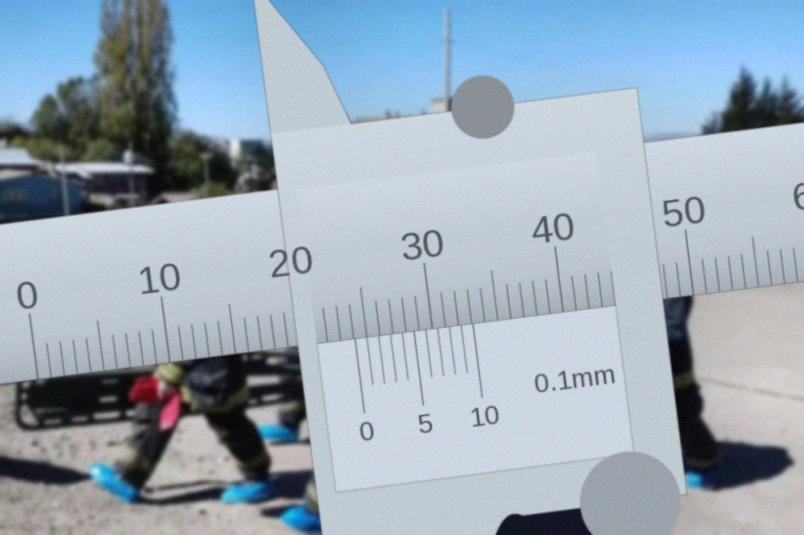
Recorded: 24.1 mm
